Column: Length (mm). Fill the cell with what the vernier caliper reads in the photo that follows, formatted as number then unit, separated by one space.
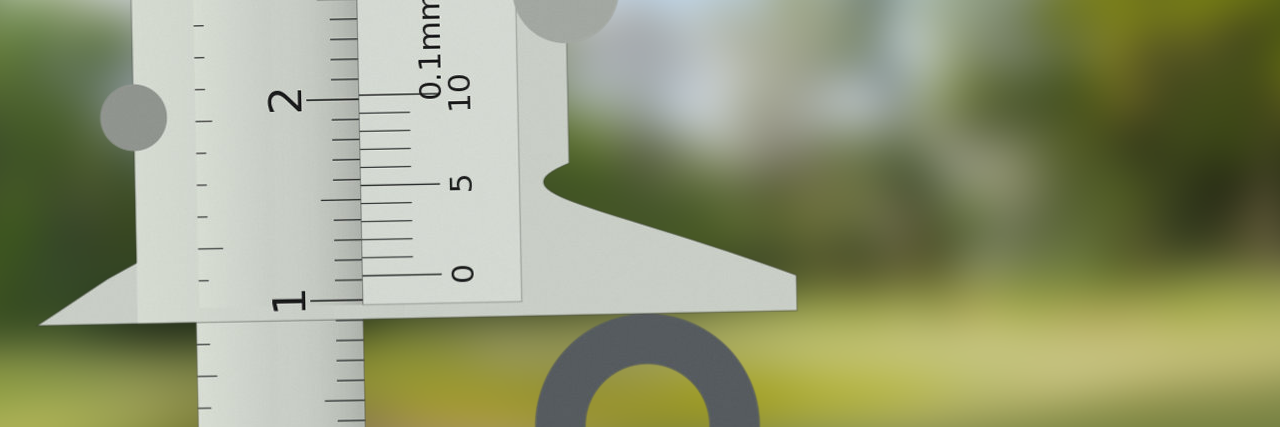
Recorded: 11.2 mm
